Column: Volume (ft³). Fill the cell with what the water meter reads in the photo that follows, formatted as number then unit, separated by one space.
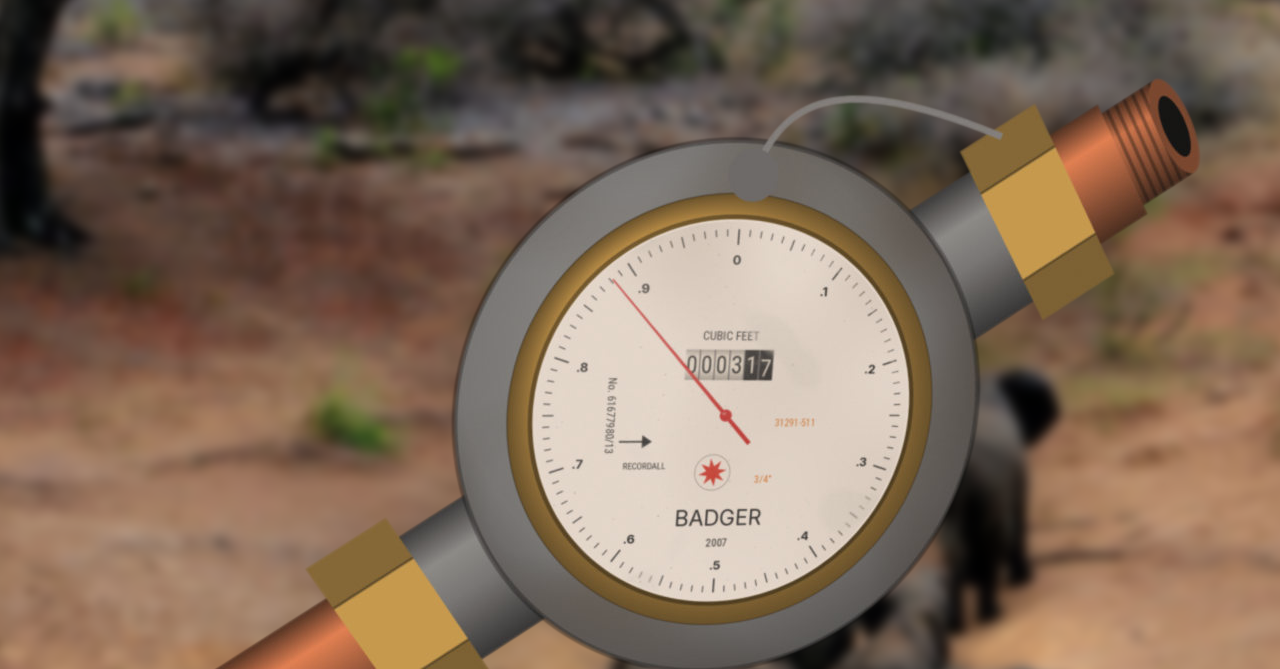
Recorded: 316.88 ft³
